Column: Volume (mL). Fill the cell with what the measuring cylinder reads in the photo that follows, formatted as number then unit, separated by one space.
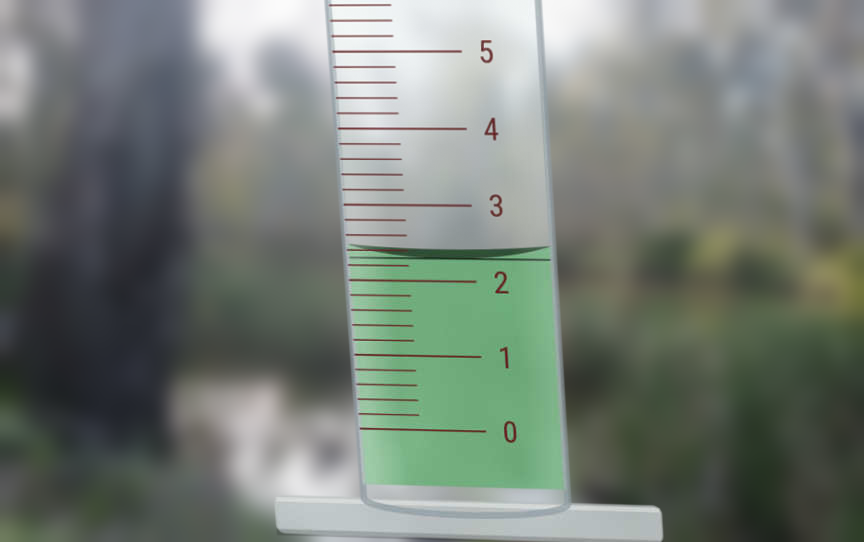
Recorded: 2.3 mL
